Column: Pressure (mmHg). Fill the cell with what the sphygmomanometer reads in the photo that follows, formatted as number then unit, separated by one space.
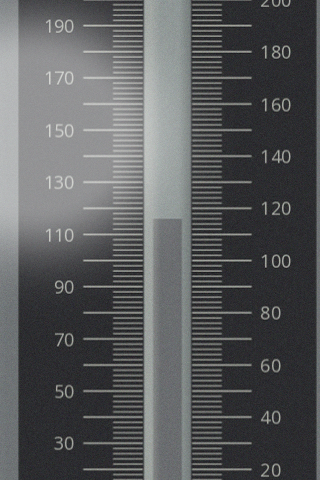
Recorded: 116 mmHg
